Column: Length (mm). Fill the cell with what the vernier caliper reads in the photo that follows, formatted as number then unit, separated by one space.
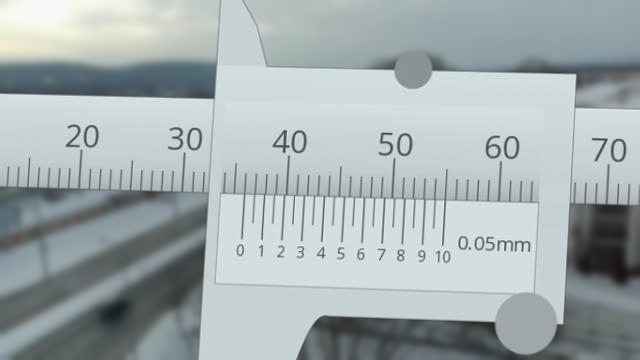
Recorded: 36.0 mm
